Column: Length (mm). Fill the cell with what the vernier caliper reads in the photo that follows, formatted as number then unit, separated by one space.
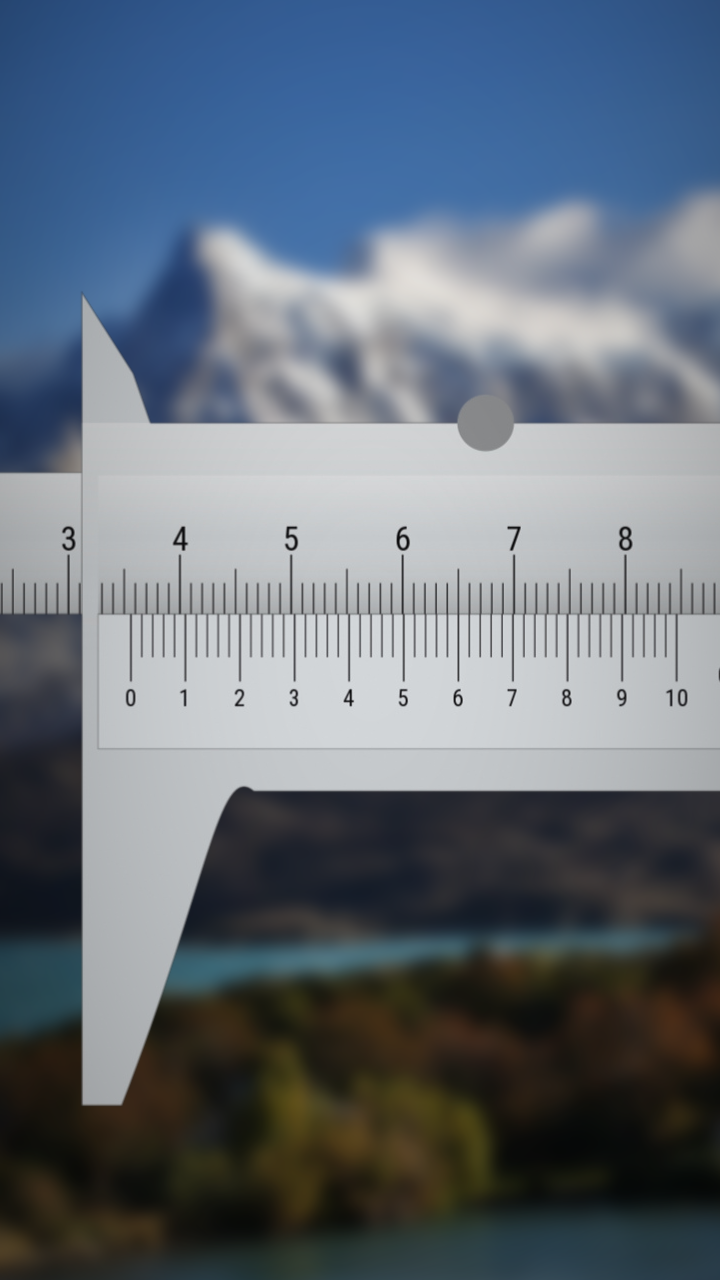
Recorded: 35.6 mm
